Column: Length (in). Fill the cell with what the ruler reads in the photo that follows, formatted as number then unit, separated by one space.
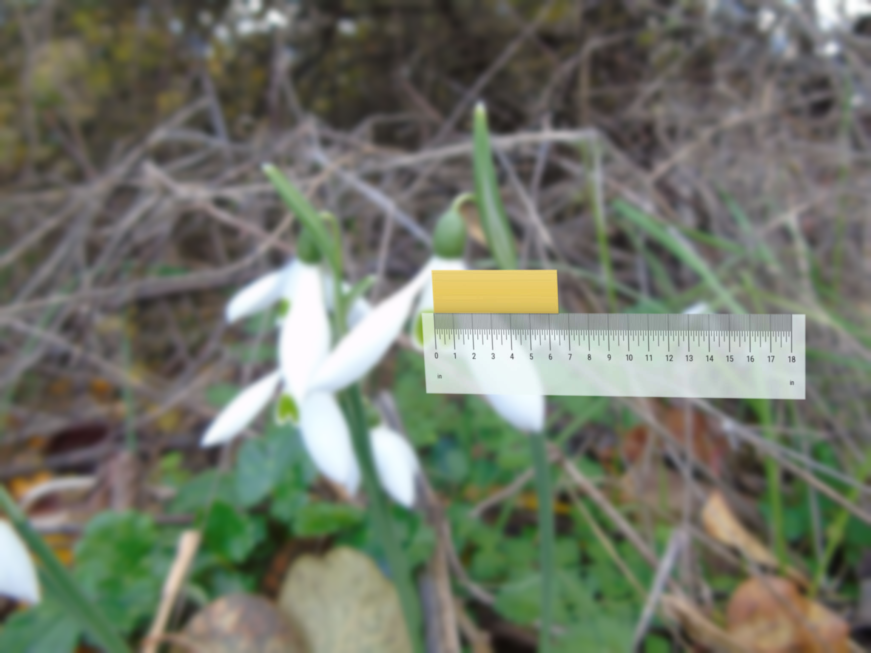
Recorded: 6.5 in
